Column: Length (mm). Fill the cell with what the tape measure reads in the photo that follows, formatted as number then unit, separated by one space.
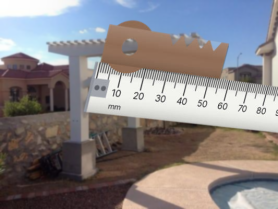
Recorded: 55 mm
